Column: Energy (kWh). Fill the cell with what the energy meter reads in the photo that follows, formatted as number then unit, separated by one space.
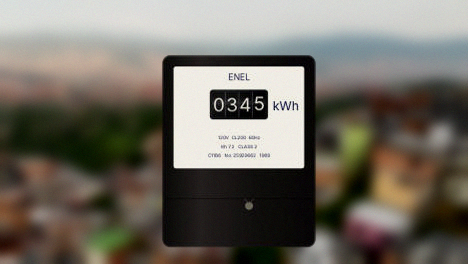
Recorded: 345 kWh
